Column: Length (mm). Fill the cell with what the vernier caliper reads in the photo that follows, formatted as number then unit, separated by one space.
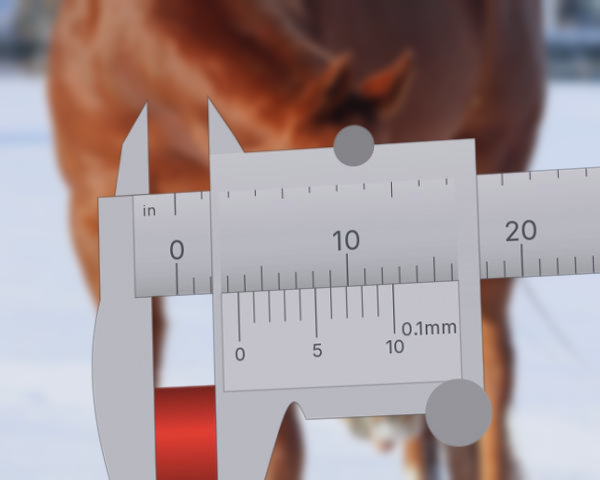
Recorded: 3.6 mm
